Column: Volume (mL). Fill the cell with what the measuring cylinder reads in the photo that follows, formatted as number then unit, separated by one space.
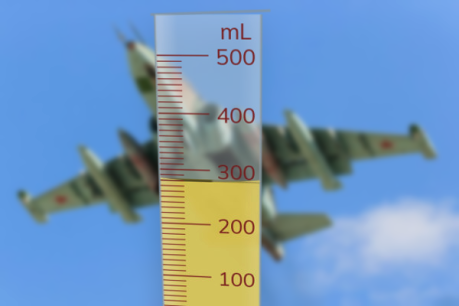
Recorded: 280 mL
